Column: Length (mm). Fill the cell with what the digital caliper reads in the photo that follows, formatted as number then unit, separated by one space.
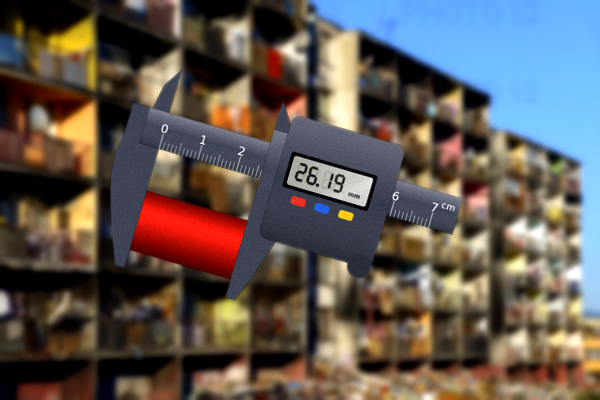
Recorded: 26.19 mm
